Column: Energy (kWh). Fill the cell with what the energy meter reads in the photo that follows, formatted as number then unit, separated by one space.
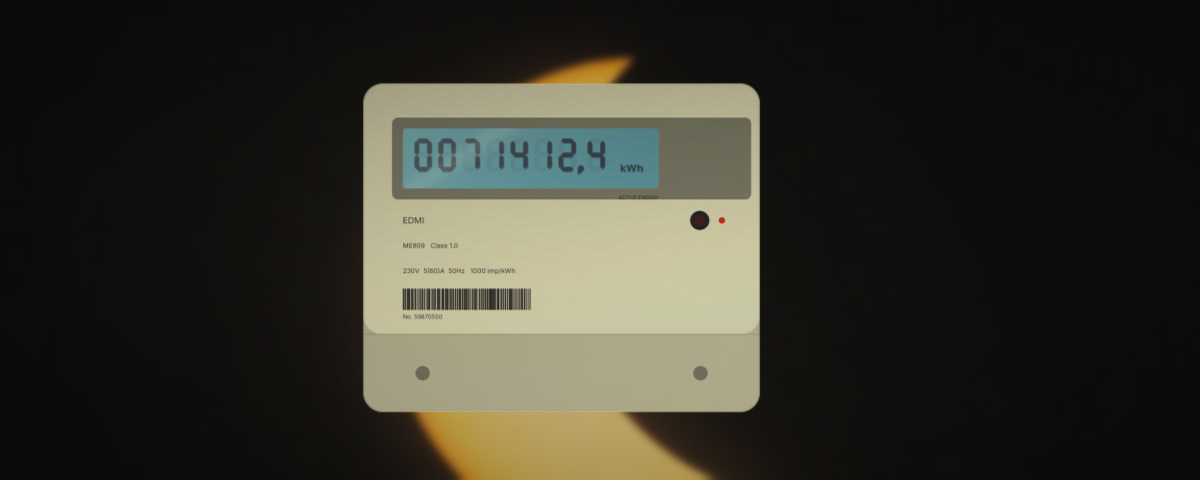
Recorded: 71412.4 kWh
